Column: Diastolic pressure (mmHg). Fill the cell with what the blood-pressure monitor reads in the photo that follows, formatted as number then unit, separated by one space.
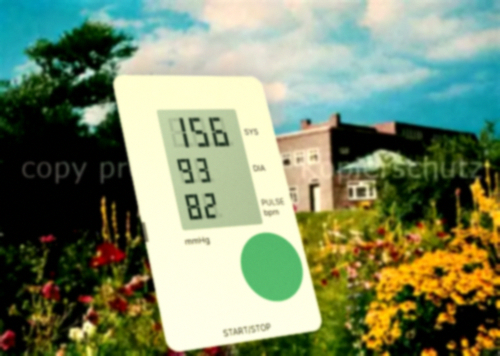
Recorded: 93 mmHg
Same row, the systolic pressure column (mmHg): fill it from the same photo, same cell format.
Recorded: 156 mmHg
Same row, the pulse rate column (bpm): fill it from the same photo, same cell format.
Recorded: 82 bpm
